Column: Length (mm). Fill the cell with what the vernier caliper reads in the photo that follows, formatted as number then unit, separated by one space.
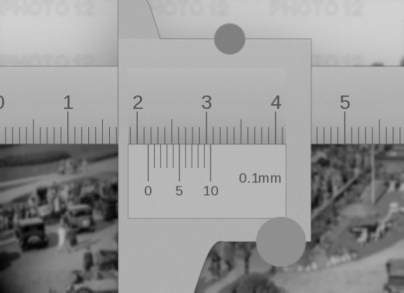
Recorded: 21.6 mm
